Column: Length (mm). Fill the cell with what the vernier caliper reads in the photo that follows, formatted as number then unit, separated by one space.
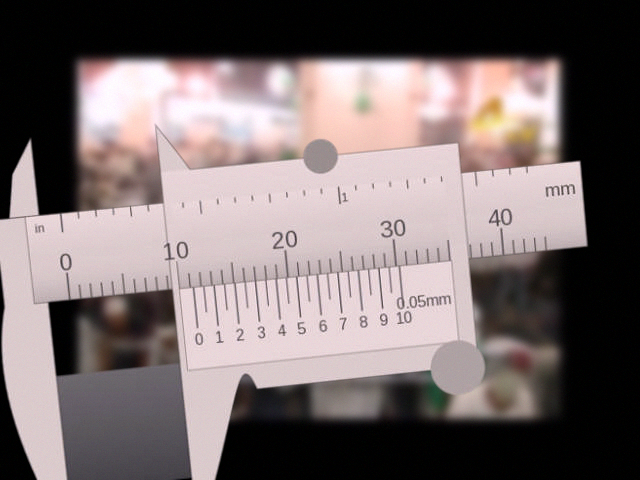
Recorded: 11.3 mm
